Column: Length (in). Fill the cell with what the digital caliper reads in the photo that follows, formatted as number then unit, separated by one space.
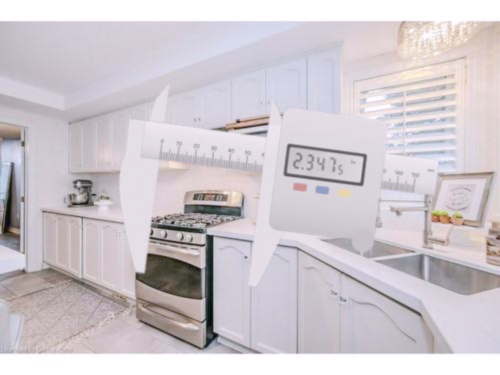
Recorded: 2.3475 in
